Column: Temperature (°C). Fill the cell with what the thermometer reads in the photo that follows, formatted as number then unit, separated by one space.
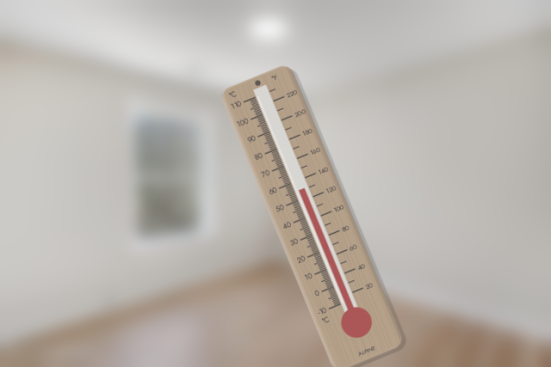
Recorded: 55 °C
